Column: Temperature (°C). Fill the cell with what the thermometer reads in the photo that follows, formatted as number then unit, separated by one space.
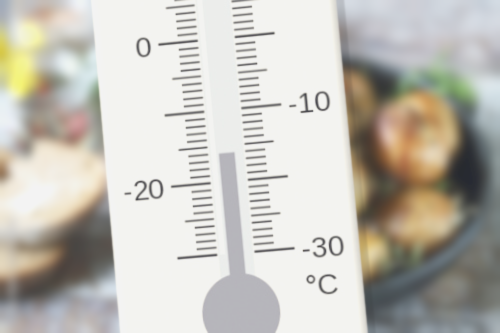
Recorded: -16 °C
